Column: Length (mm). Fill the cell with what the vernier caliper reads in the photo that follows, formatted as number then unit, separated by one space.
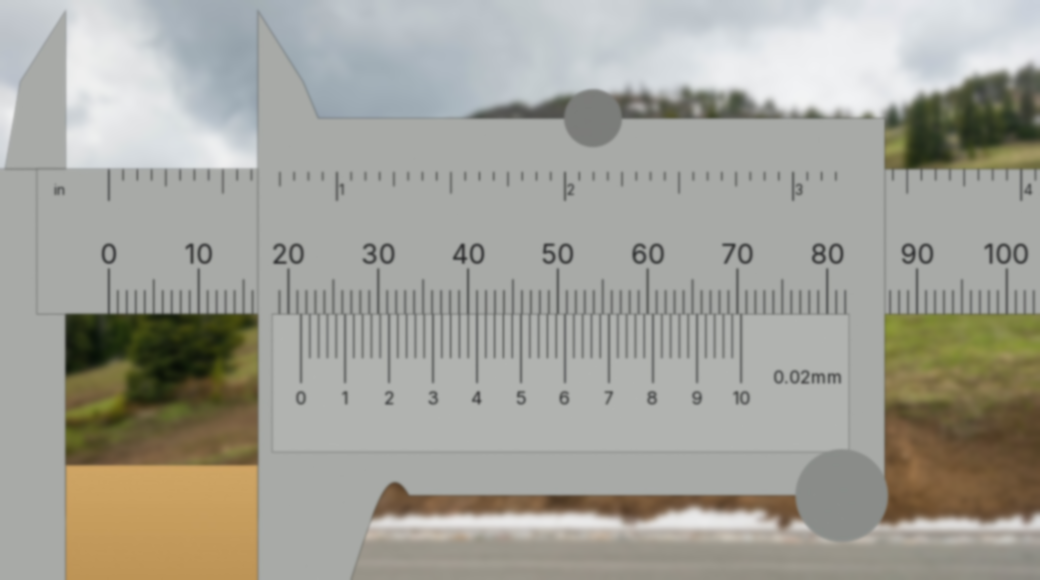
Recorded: 21.4 mm
